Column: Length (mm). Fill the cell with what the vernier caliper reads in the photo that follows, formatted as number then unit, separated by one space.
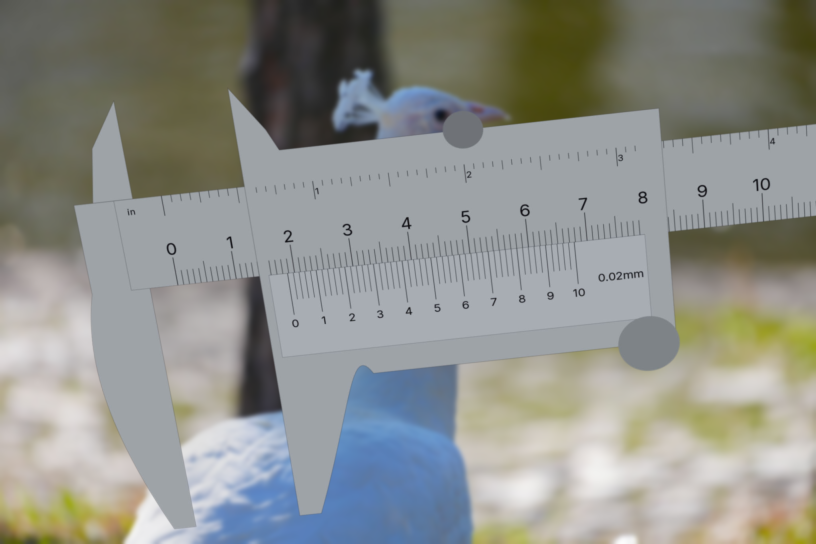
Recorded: 18.8 mm
